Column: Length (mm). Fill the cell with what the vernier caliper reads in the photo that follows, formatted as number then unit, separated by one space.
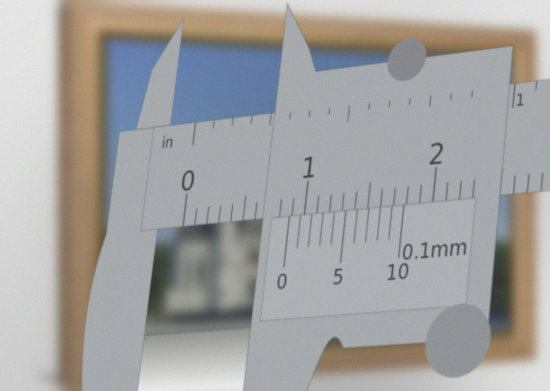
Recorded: 8.8 mm
